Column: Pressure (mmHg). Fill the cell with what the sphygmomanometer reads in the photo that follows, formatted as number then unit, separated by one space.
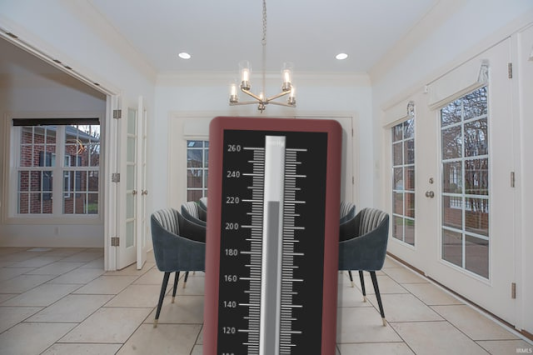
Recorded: 220 mmHg
